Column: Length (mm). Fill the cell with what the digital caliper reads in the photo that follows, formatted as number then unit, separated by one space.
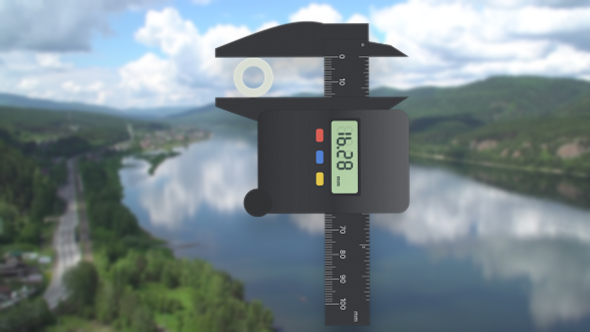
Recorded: 16.28 mm
